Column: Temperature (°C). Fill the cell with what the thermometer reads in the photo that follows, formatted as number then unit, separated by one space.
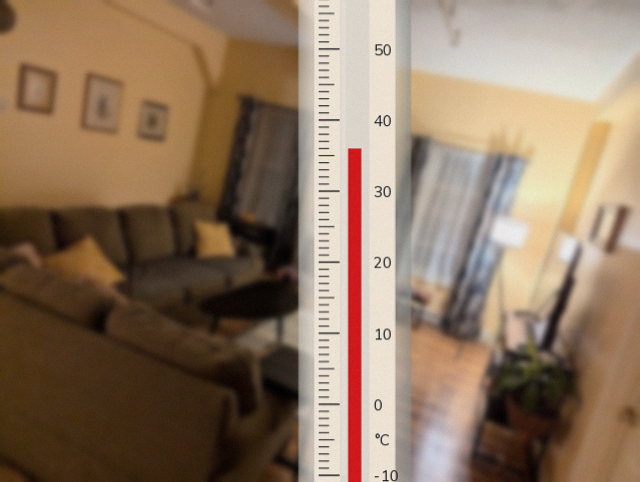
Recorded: 36 °C
